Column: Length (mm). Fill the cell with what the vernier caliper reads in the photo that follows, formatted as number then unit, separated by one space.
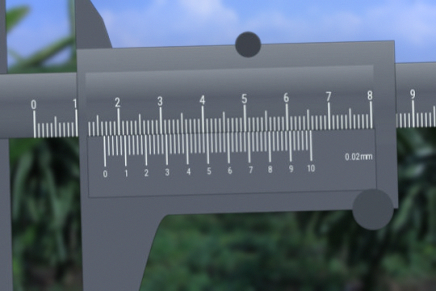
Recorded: 16.5 mm
